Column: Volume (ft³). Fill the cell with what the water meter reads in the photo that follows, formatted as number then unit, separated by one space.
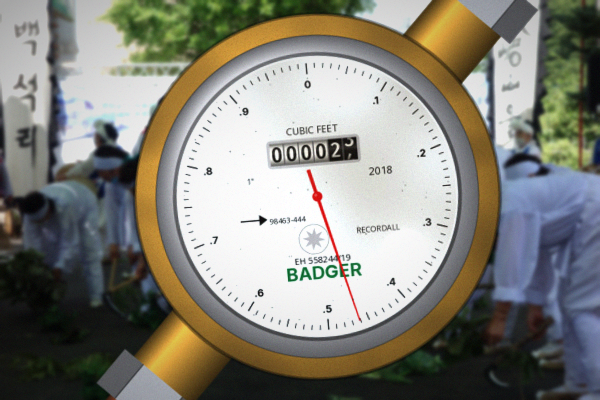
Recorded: 23.46 ft³
